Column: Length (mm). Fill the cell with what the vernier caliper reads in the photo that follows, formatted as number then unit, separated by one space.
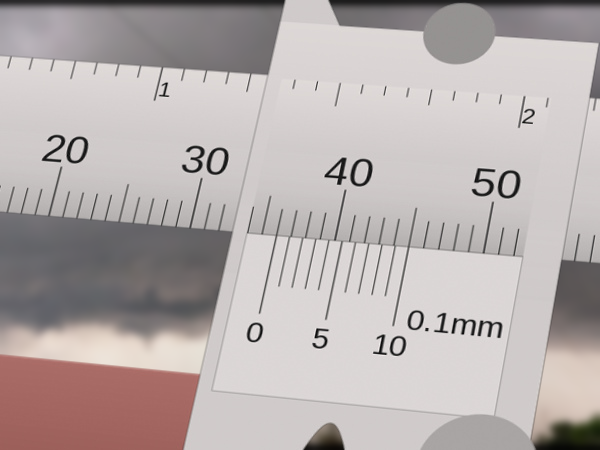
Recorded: 36.0 mm
